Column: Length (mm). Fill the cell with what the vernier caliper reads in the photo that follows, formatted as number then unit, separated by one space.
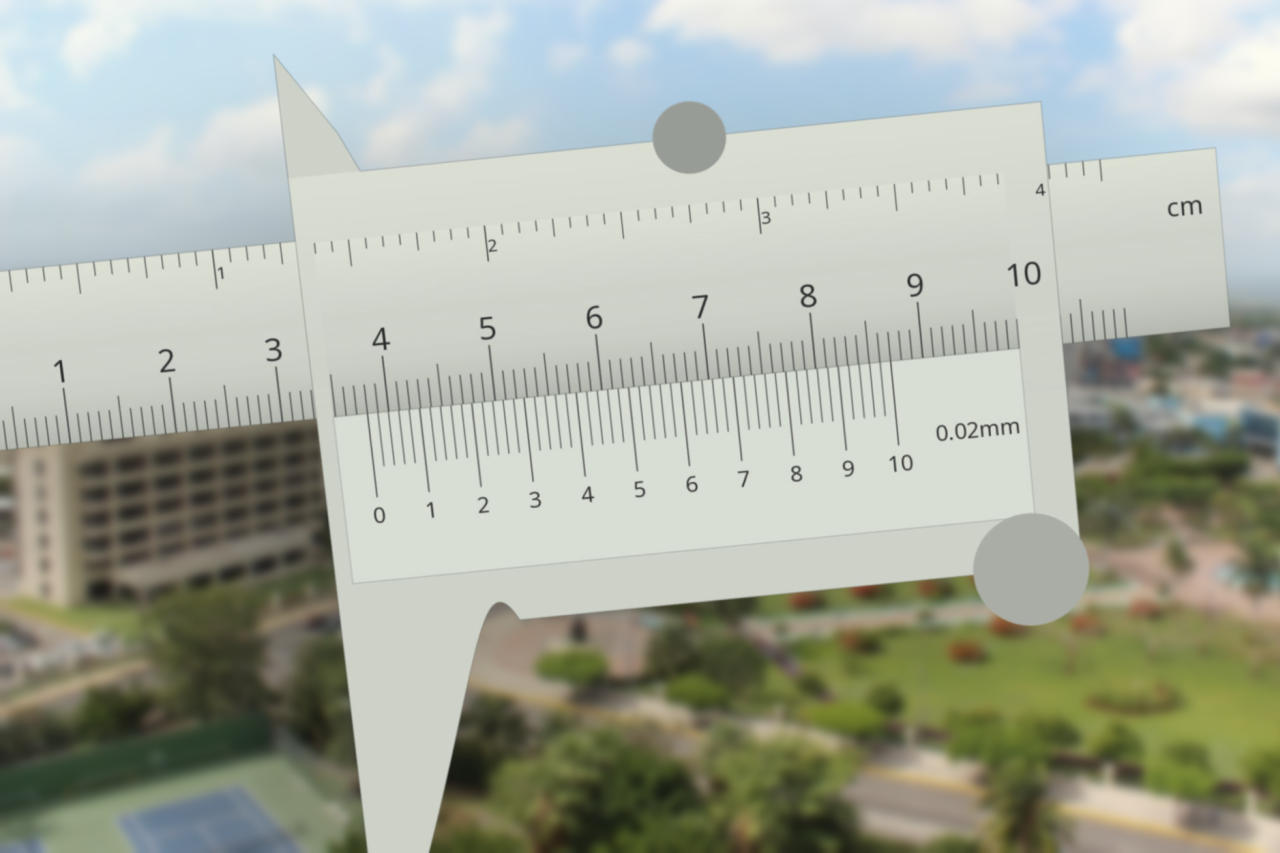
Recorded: 38.0 mm
